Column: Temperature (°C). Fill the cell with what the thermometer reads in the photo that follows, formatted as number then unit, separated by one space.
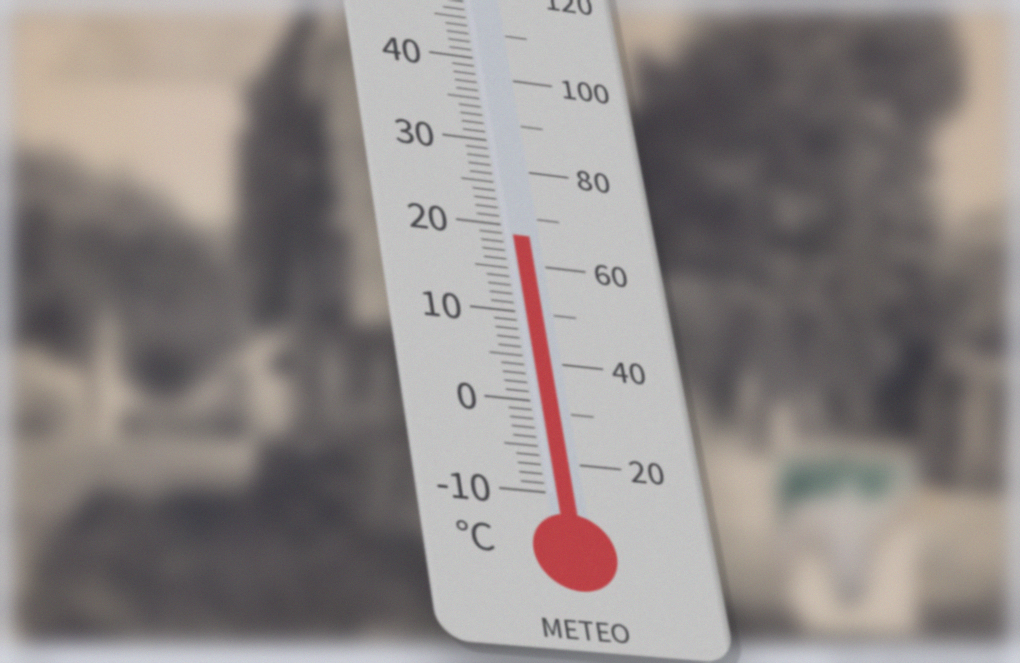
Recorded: 19 °C
